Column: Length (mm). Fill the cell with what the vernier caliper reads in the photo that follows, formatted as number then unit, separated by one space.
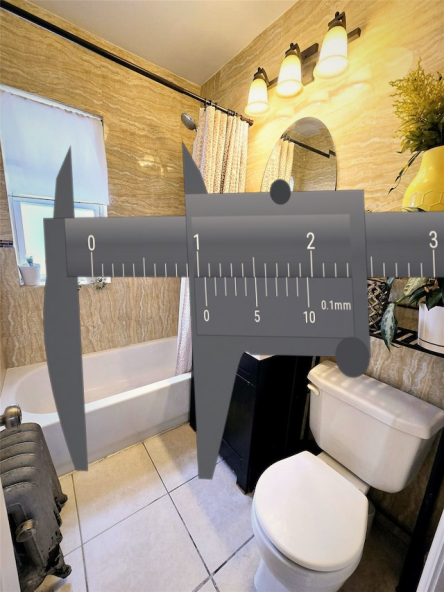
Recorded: 10.6 mm
